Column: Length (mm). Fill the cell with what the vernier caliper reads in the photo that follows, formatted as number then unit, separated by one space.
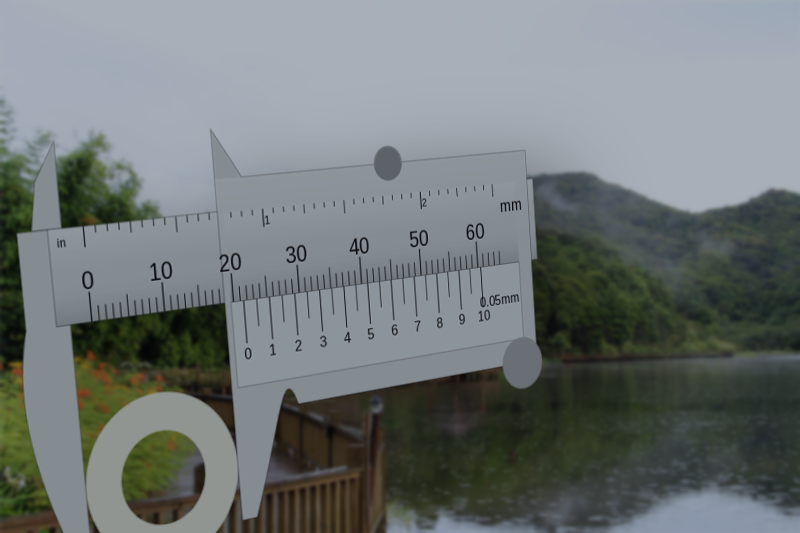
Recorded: 21.5 mm
